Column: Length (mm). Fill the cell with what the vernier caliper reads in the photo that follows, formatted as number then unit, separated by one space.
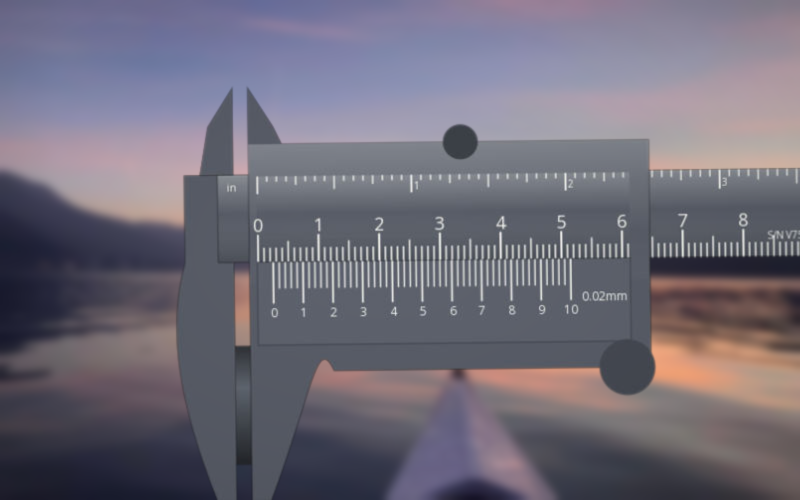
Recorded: 2.5 mm
